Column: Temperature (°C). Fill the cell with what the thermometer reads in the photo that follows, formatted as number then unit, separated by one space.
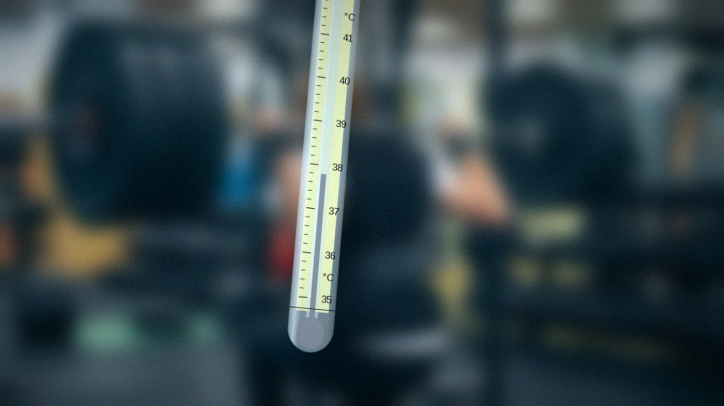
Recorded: 37.8 °C
